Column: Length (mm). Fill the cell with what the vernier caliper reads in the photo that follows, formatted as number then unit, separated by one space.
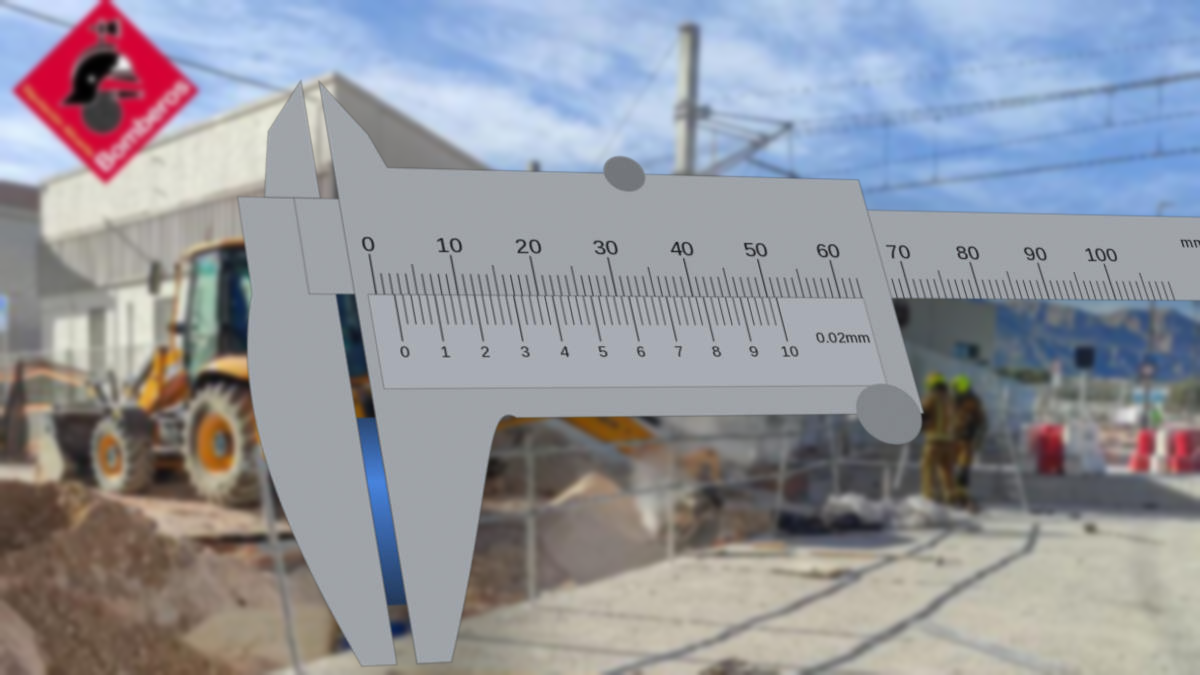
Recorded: 2.2 mm
